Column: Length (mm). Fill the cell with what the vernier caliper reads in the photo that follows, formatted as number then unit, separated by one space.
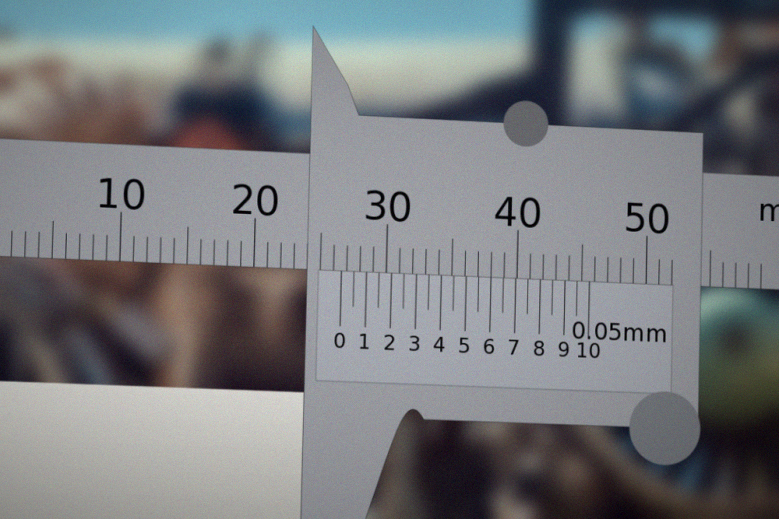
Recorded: 26.6 mm
